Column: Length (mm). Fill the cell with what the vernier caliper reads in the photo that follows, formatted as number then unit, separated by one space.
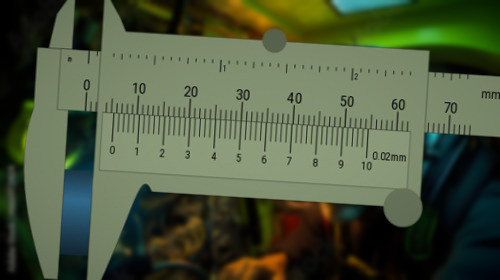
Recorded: 5.5 mm
